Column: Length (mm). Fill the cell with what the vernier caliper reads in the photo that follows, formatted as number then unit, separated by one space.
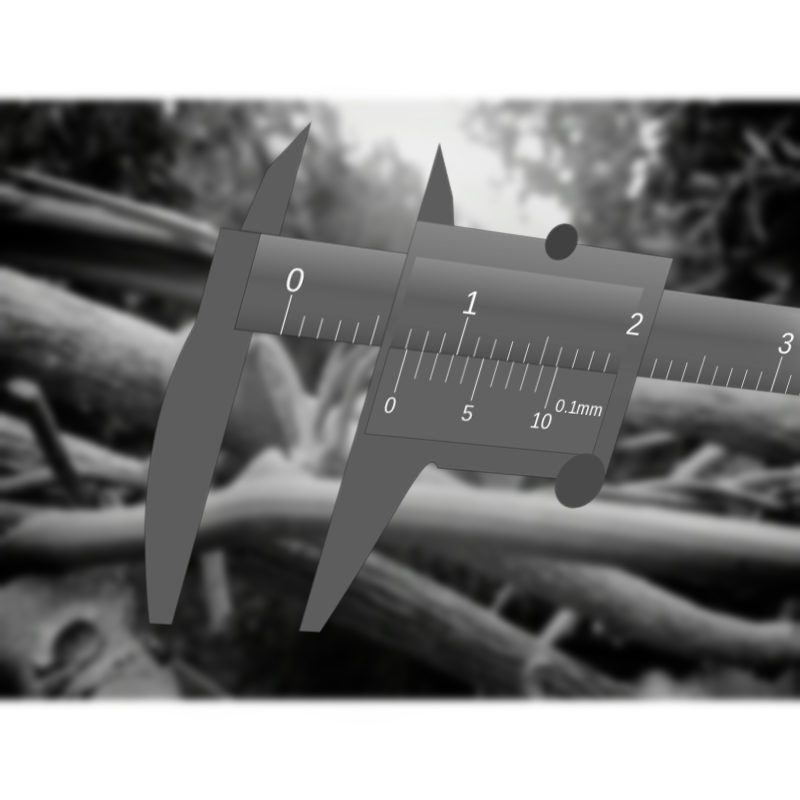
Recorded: 7.1 mm
